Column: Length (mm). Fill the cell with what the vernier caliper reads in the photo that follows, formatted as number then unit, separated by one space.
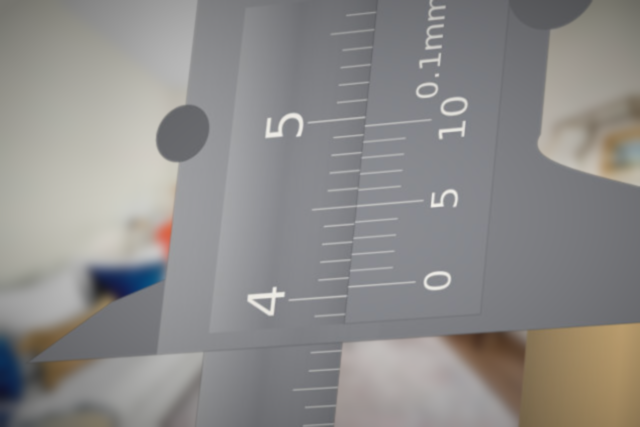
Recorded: 40.5 mm
